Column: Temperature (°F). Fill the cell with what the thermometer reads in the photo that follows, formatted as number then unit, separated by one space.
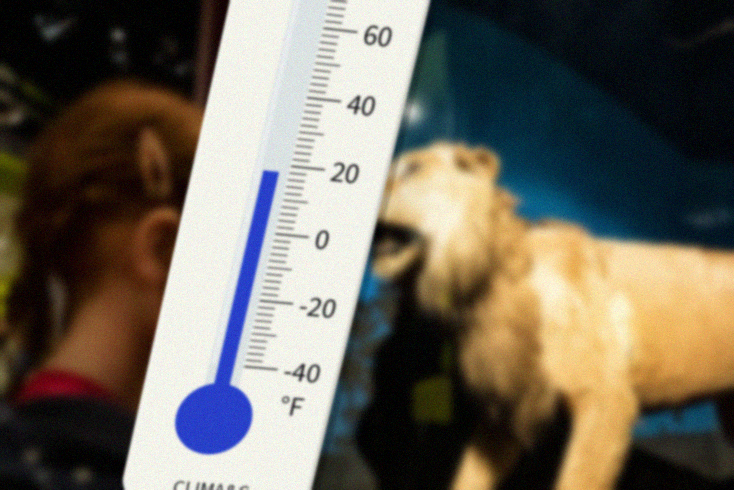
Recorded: 18 °F
